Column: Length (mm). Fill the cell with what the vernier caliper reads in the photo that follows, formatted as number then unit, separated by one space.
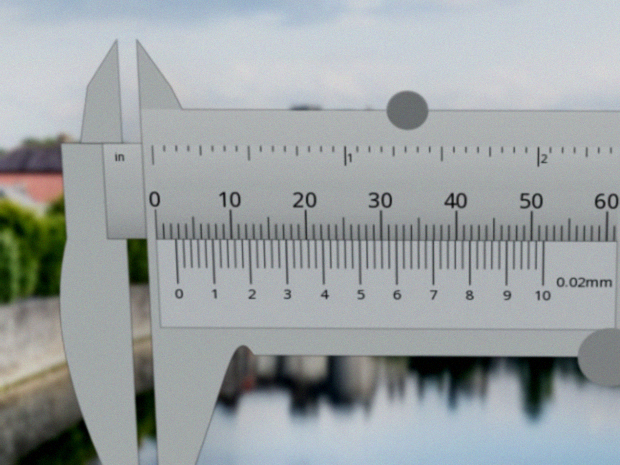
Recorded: 2.6 mm
